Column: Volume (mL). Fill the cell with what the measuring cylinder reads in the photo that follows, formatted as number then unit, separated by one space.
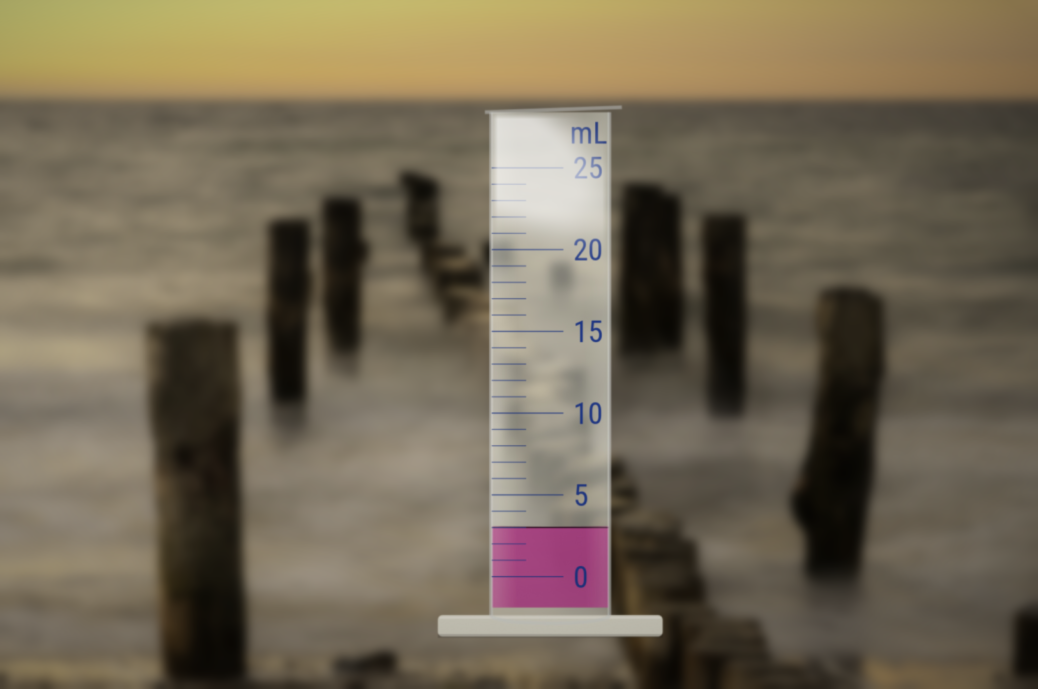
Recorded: 3 mL
